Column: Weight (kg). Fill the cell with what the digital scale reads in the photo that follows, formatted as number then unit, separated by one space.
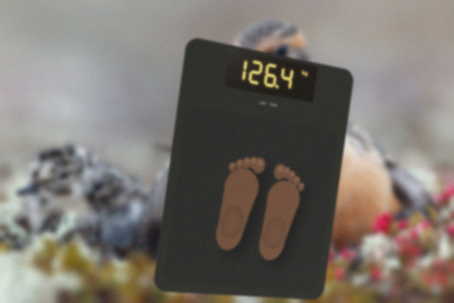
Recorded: 126.4 kg
